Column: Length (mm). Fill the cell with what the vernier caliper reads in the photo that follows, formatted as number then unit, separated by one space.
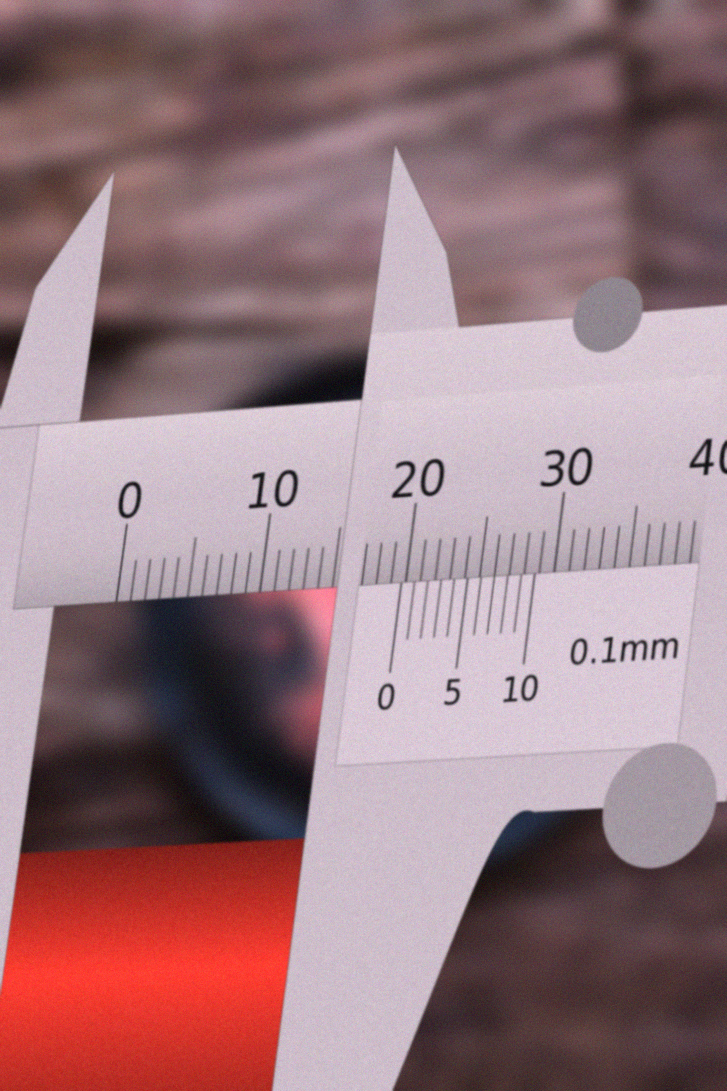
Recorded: 19.7 mm
